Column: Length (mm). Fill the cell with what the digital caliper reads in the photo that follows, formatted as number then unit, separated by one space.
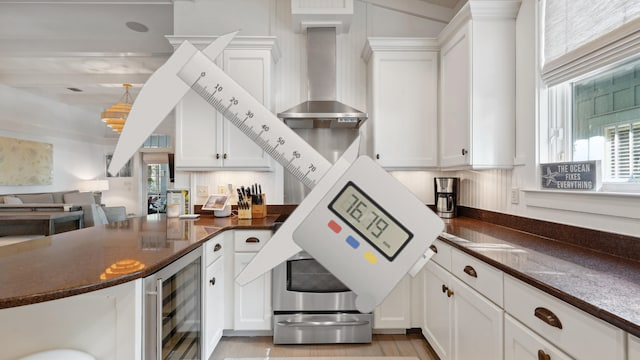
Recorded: 76.79 mm
